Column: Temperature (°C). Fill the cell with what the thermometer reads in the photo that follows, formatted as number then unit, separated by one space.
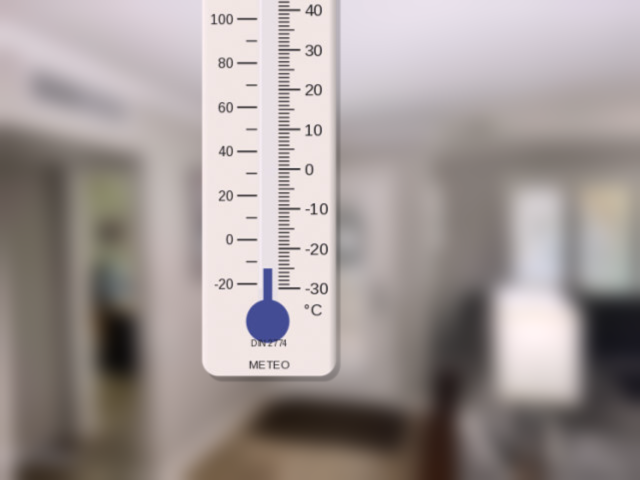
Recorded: -25 °C
